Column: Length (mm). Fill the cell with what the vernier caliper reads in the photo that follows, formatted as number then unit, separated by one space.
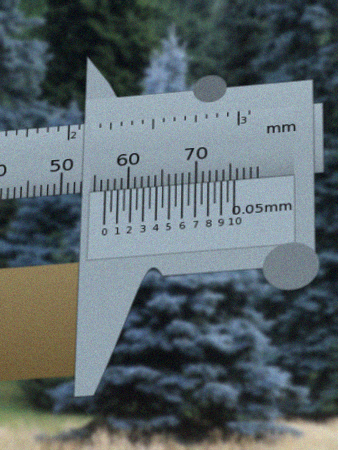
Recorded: 56.6 mm
